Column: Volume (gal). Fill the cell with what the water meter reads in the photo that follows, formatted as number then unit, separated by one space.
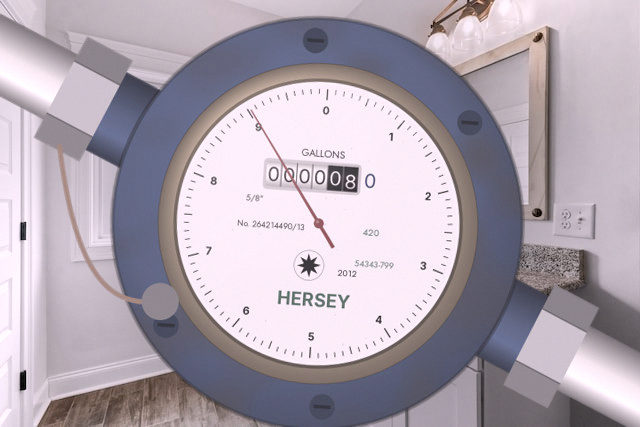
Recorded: 79.0 gal
